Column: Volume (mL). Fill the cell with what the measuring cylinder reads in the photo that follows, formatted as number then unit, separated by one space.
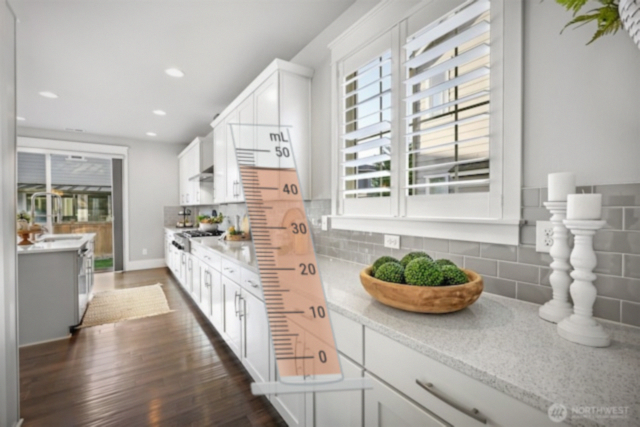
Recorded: 45 mL
